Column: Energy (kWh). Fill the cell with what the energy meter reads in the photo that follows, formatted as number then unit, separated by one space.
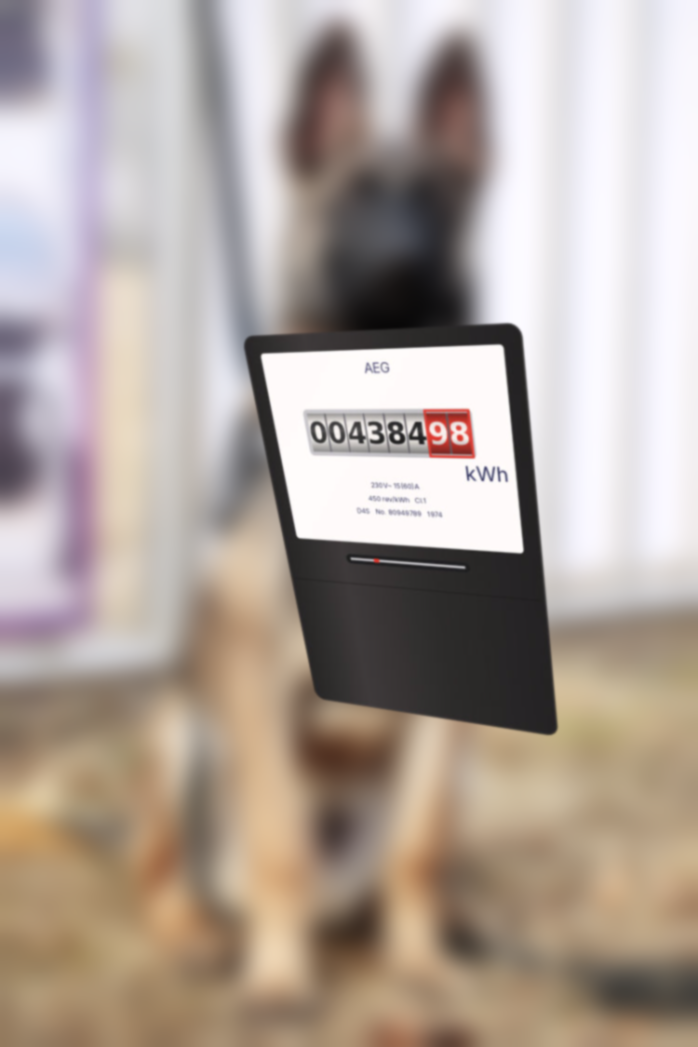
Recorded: 4384.98 kWh
